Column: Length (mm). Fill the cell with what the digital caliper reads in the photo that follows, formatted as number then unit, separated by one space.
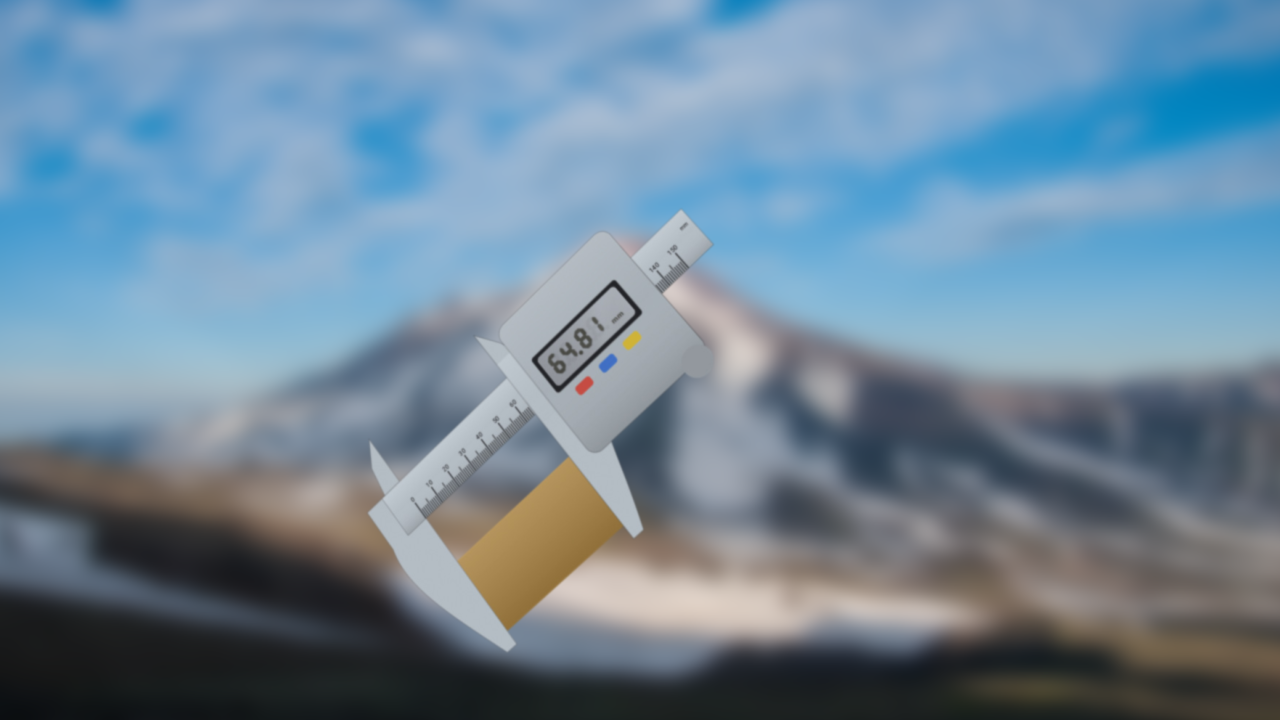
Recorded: 64.81 mm
